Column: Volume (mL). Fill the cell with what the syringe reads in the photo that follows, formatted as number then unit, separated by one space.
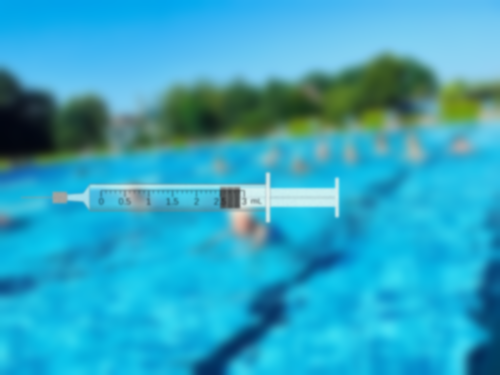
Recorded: 2.5 mL
